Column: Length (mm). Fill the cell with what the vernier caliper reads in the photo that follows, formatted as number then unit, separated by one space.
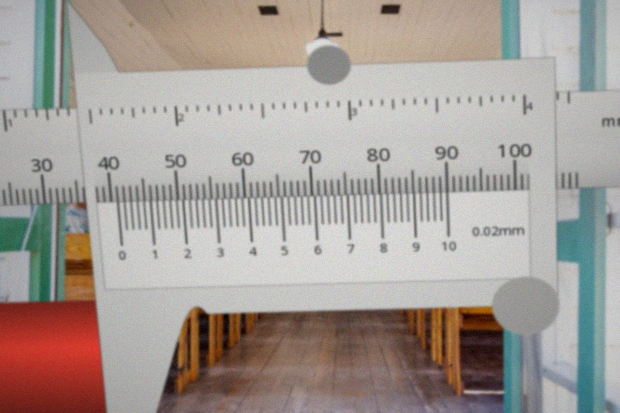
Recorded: 41.0 mm
